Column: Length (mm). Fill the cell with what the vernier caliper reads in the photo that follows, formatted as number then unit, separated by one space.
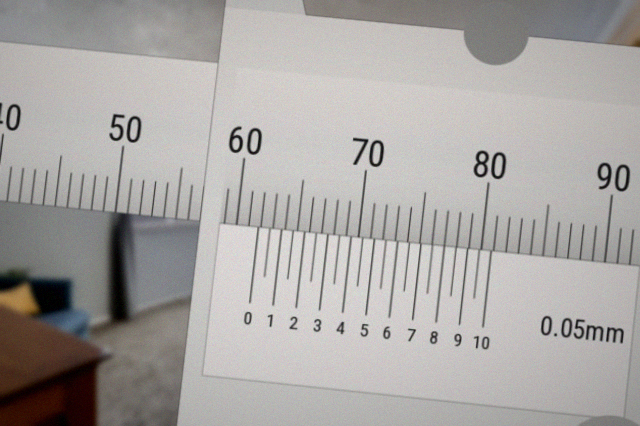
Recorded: 61.8 mm
